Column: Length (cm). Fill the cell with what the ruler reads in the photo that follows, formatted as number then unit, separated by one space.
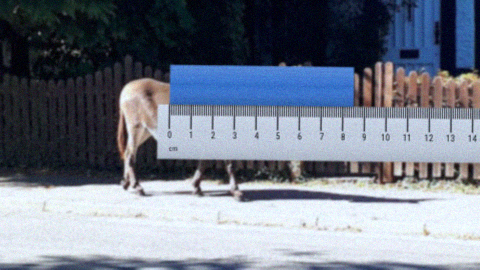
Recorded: 8.5 cm
